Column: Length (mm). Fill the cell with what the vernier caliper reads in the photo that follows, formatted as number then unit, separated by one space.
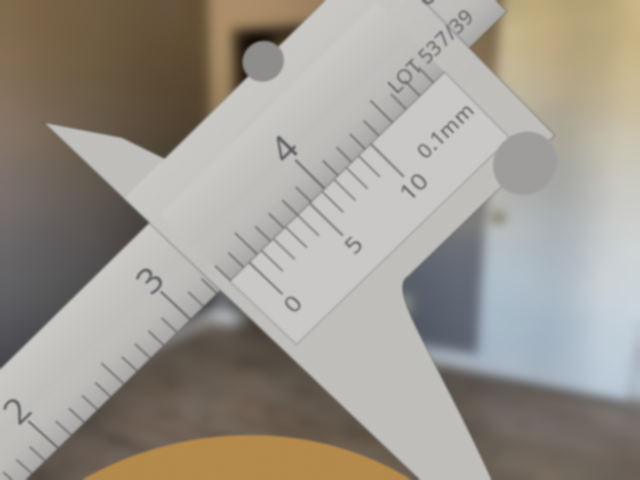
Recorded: 34.4 mm
